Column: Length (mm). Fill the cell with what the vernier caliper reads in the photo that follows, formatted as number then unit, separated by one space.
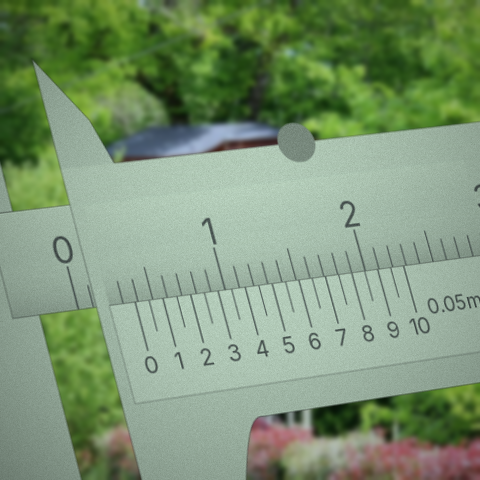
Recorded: 3.8 mm
